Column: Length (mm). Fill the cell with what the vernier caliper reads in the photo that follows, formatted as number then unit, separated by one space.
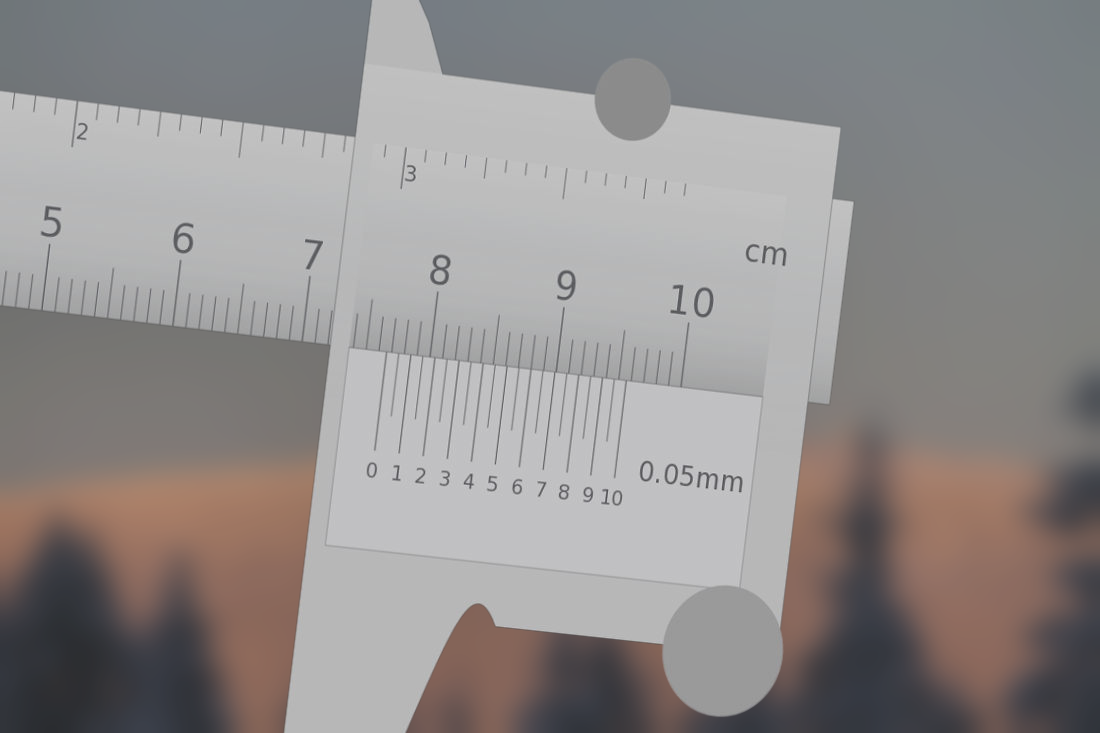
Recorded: 76.6 mm
